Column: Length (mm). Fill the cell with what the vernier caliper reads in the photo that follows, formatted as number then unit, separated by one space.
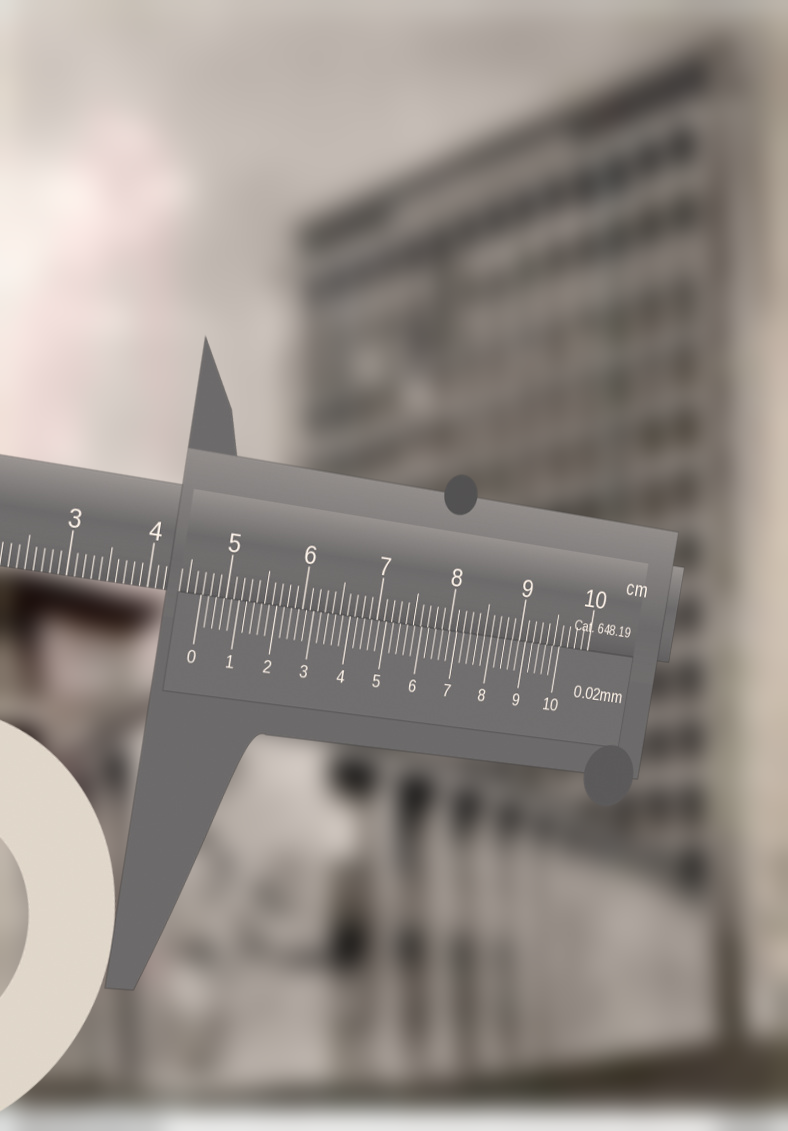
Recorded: 46.8 mm
